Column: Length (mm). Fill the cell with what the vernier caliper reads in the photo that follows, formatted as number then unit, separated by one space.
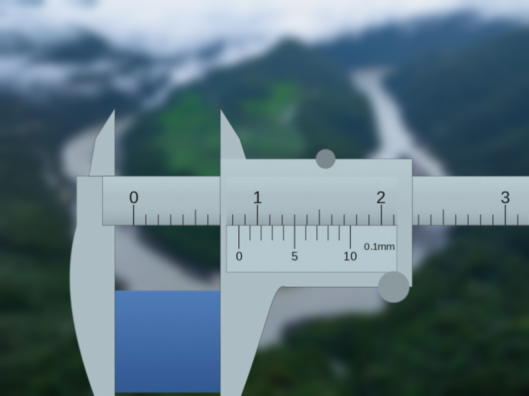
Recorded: 8.5 mm
